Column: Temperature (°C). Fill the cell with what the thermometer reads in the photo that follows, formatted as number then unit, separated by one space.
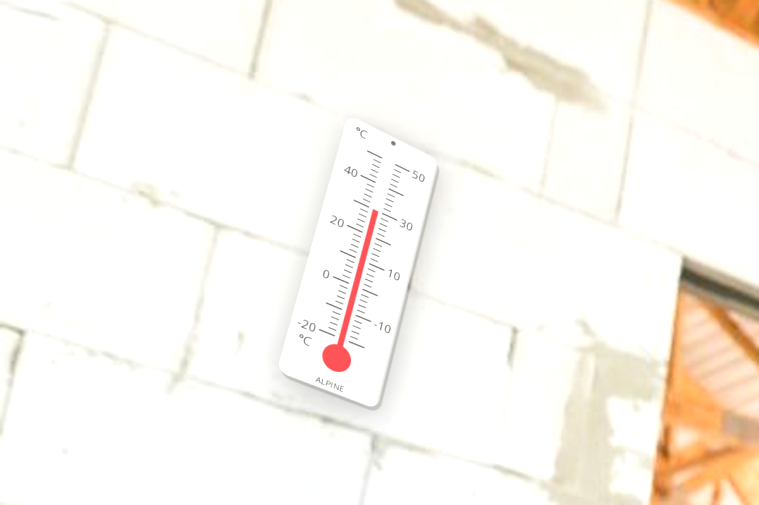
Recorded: 30 °C
